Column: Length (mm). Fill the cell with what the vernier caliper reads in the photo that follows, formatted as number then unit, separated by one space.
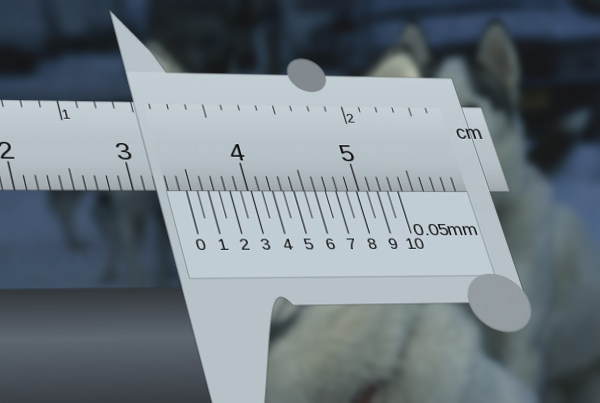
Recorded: 34.6 mm
